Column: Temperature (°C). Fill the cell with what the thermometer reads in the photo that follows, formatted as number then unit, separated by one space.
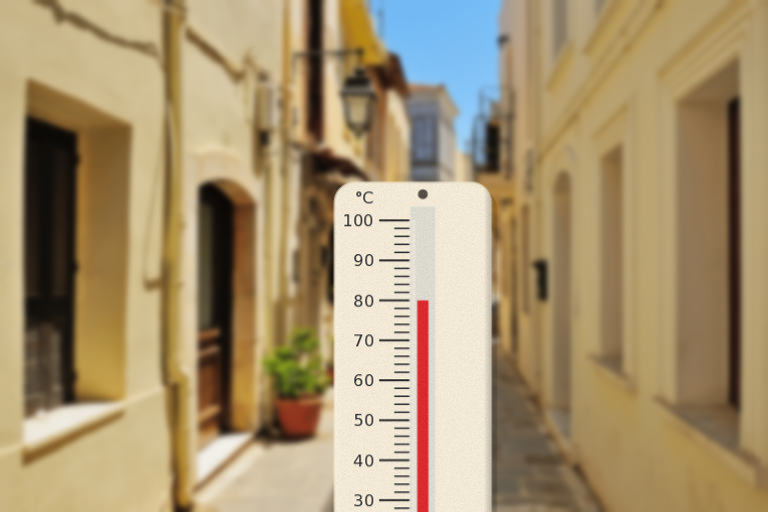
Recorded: 80 °C
